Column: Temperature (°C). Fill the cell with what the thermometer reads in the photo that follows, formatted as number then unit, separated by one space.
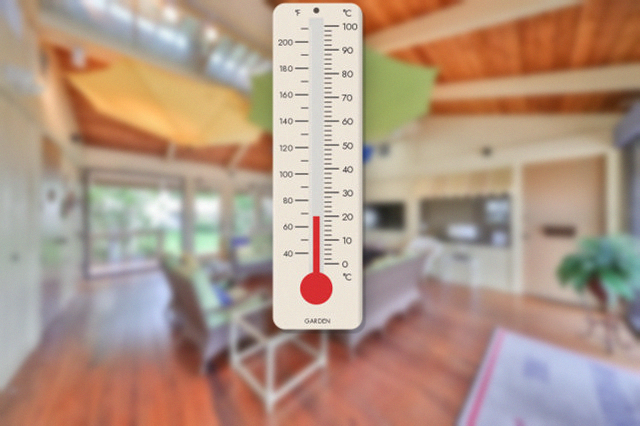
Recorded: 20 °C
